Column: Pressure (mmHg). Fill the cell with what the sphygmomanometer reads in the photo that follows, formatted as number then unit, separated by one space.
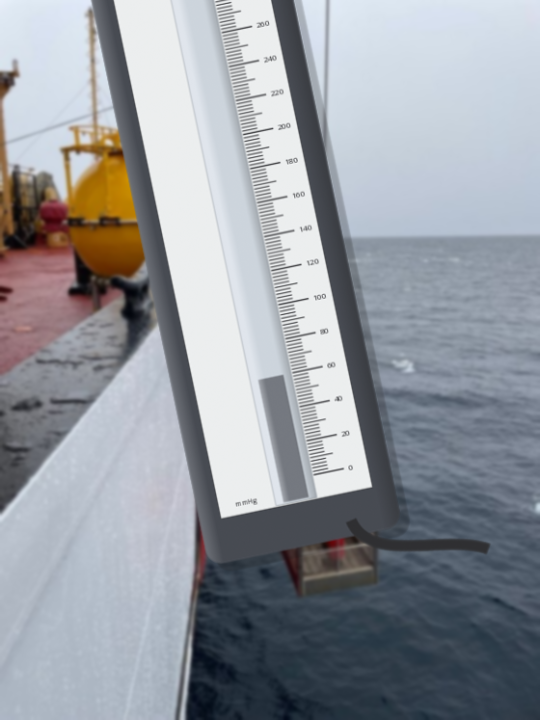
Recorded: 60 mmHg
